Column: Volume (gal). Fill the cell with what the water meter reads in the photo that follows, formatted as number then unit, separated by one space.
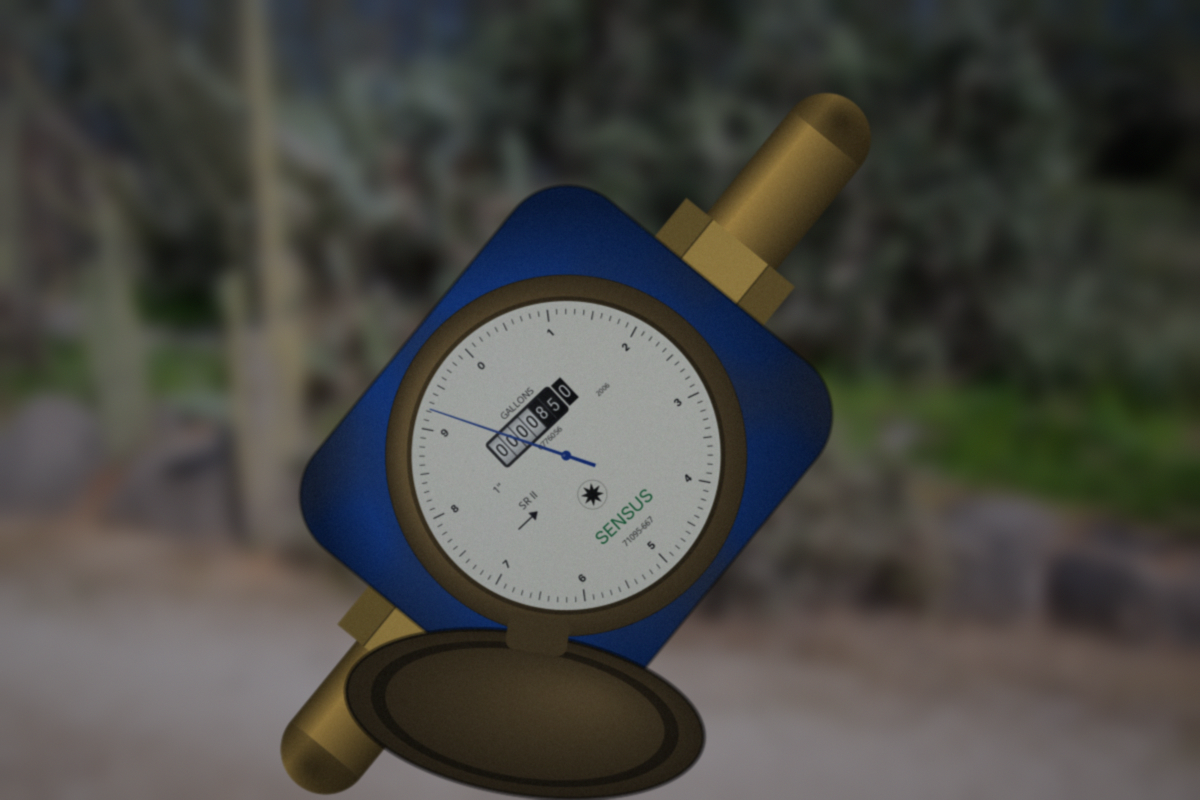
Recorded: 849.2 gal
